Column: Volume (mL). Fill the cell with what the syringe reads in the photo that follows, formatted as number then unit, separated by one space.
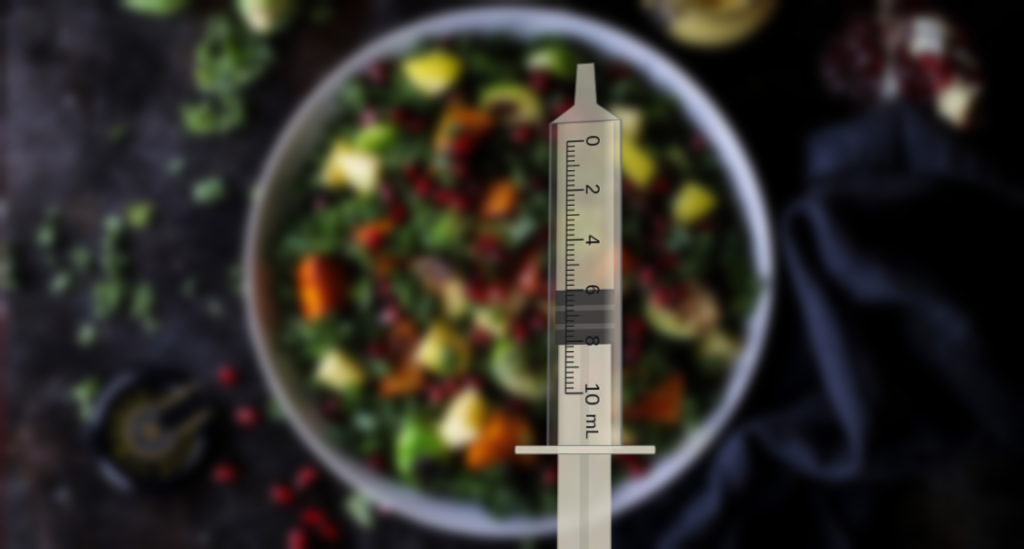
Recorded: 6 mL
